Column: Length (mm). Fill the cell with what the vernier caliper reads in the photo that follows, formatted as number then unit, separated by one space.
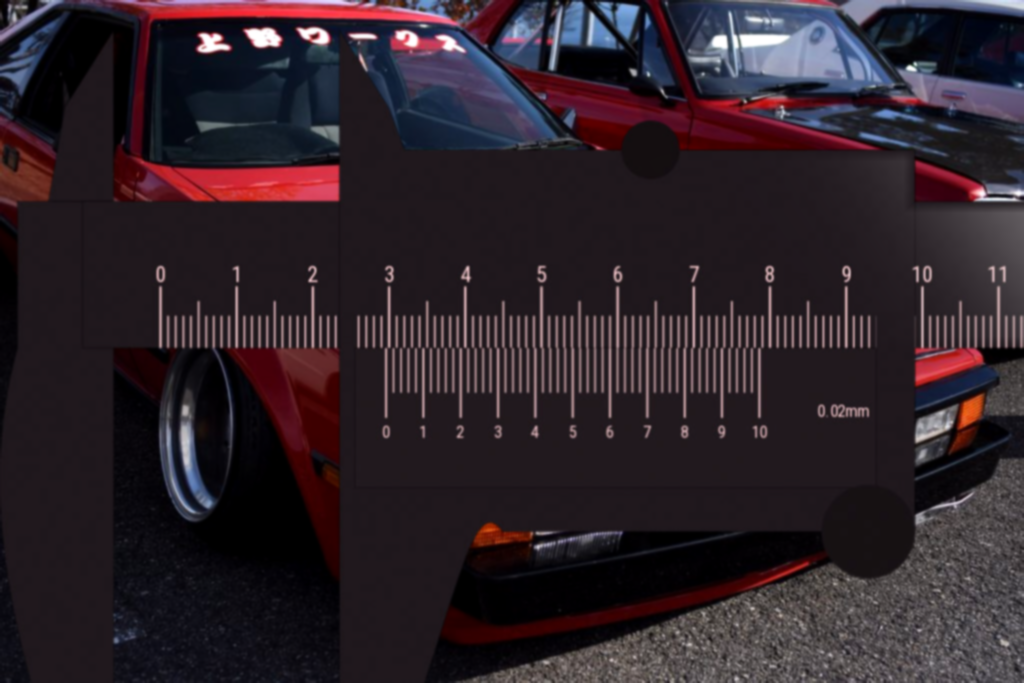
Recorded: 29.6 mm
